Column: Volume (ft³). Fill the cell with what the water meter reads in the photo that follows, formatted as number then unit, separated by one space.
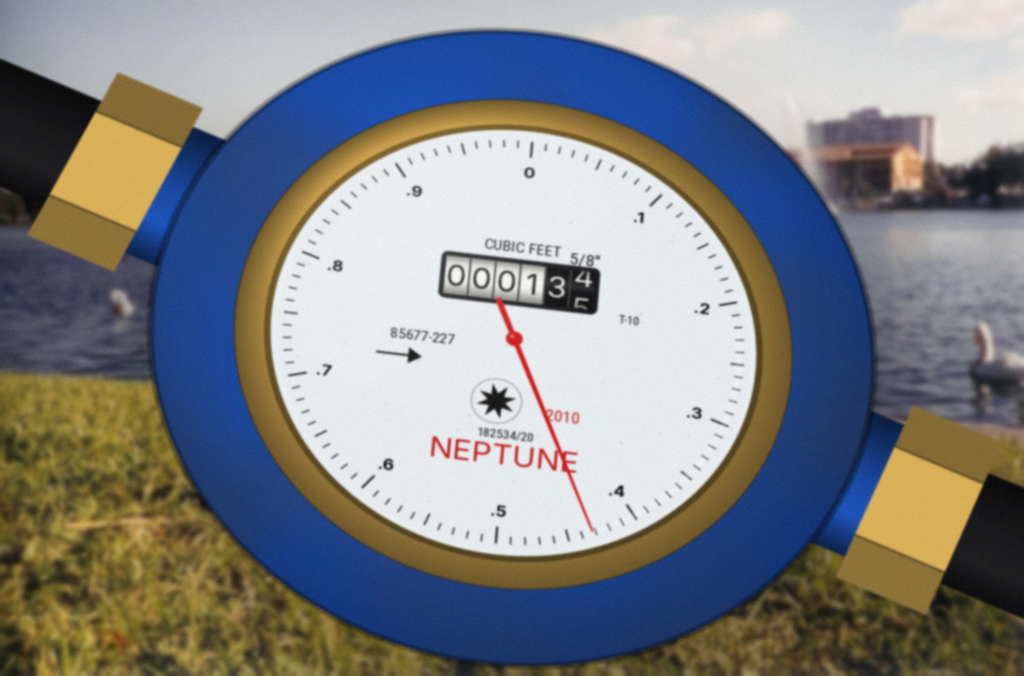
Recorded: 134.43 ft³
